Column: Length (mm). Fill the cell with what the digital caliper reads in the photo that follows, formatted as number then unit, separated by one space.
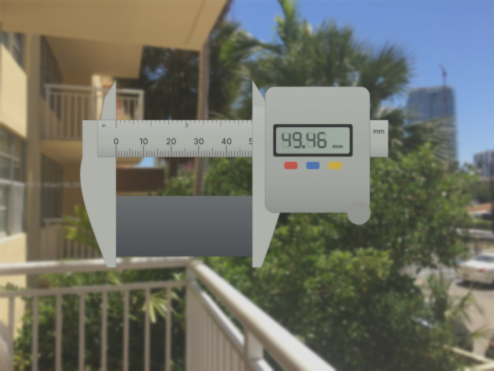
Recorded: 49.46 mm
